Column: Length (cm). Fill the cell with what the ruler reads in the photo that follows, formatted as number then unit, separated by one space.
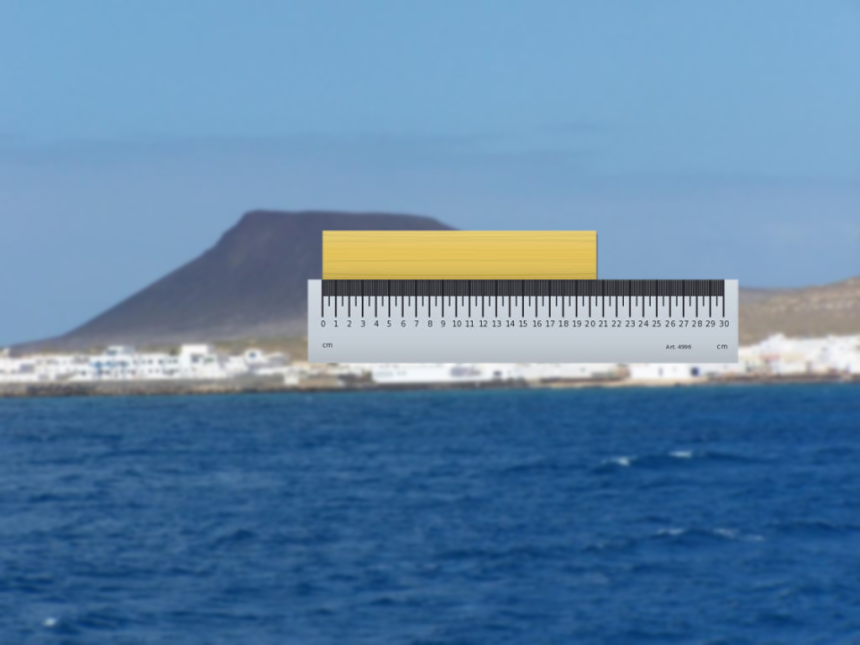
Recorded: 20.5 cm
